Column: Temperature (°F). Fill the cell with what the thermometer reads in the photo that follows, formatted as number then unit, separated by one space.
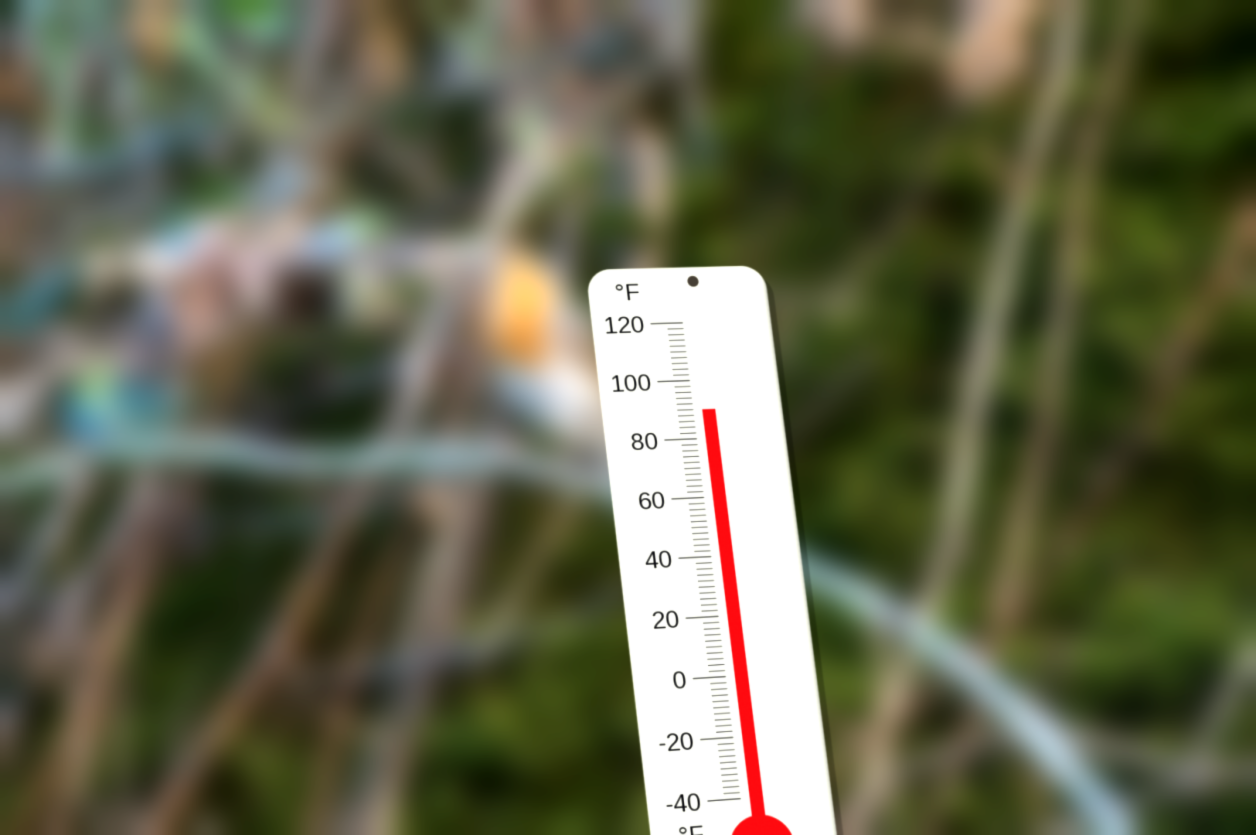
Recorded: 90 °F
